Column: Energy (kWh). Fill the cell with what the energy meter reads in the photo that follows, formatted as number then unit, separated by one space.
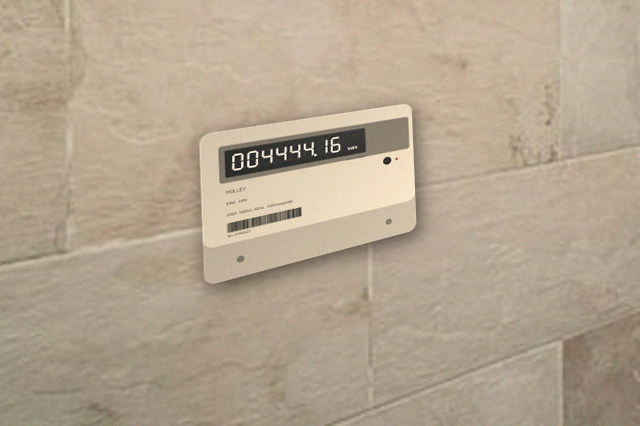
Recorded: 4444.16 kWh
